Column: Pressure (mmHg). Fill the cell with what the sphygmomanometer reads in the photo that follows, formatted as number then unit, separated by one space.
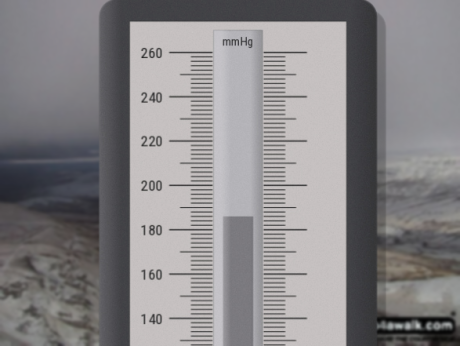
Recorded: 186 mmHg
